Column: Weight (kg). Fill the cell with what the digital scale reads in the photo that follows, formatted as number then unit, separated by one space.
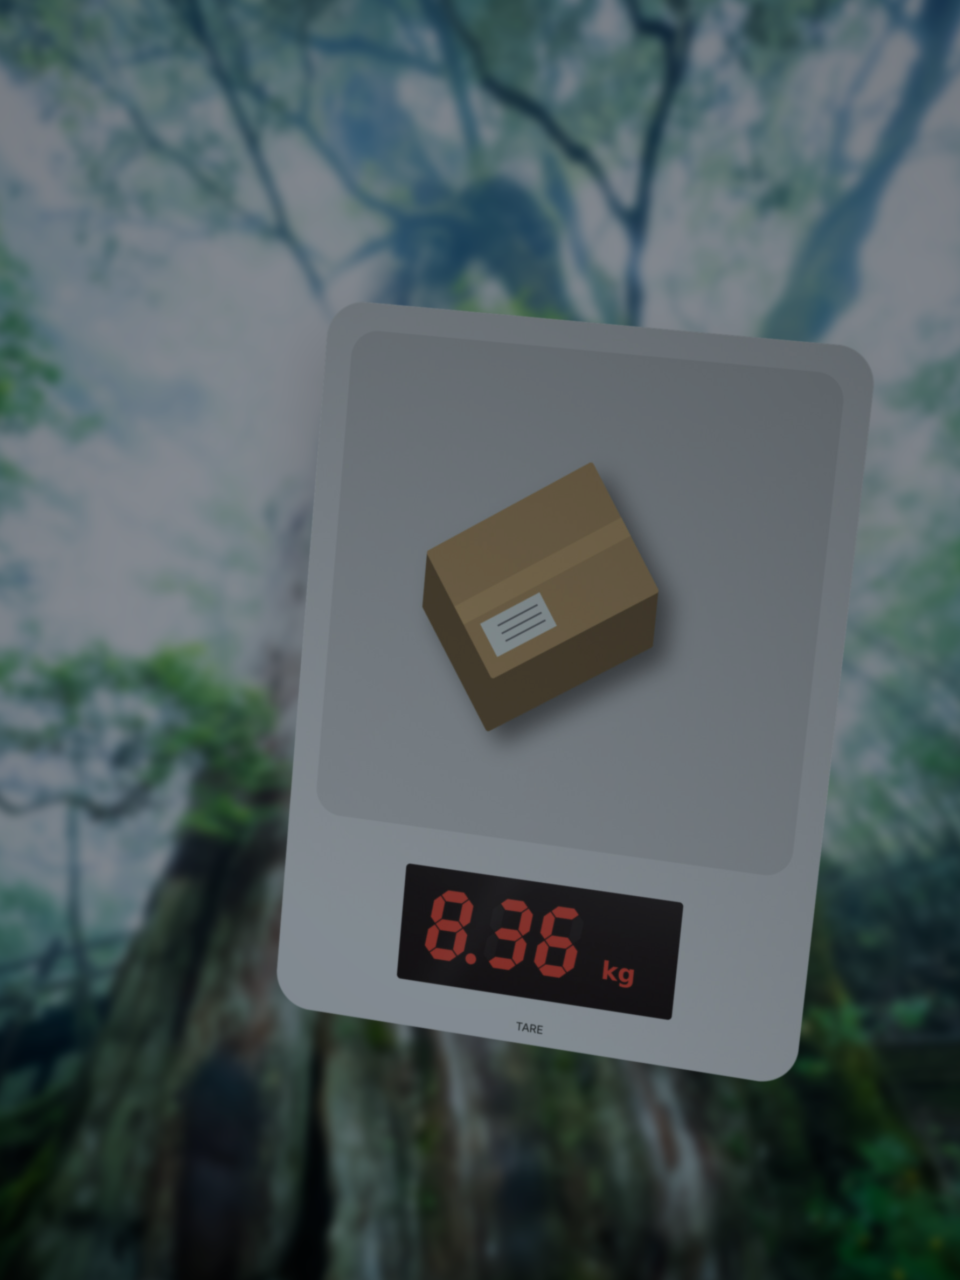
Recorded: 8.36 kg
